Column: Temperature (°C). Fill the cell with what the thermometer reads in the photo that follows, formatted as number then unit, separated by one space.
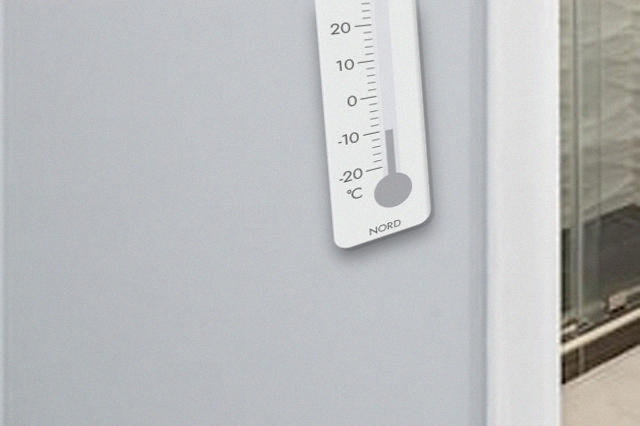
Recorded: -10 °C
